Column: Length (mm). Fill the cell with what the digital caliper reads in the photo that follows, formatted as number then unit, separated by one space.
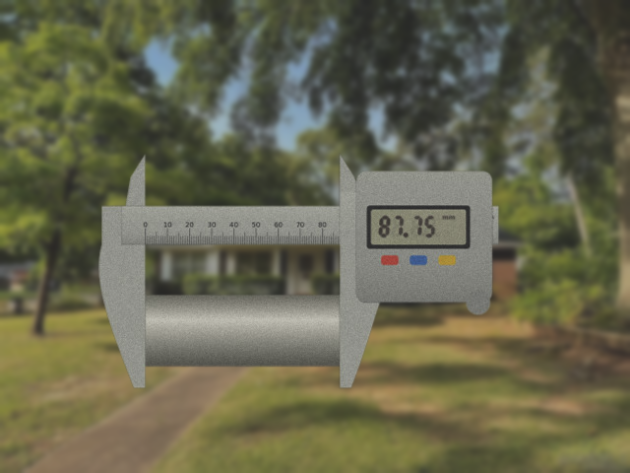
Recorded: 87.75 mm
